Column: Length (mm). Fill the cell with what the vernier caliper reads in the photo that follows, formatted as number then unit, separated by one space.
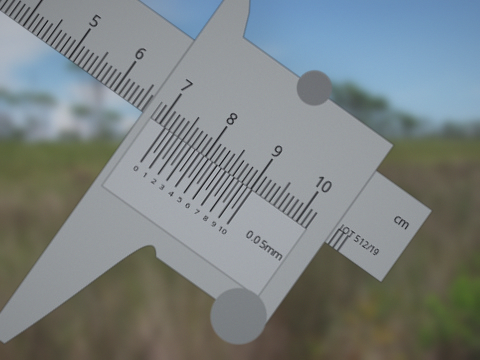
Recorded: 71.2 mm
